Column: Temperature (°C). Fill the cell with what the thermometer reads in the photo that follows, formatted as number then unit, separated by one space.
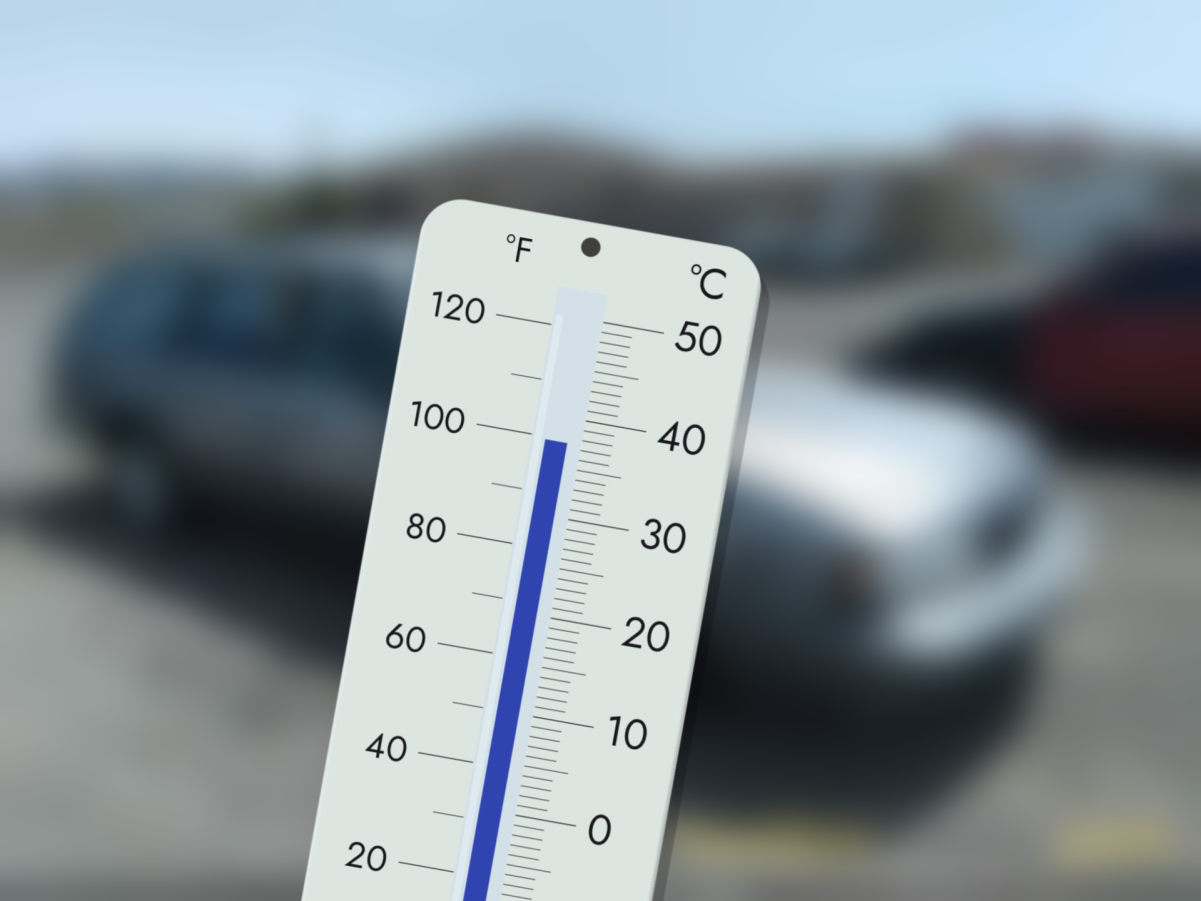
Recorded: 37.5 °C
